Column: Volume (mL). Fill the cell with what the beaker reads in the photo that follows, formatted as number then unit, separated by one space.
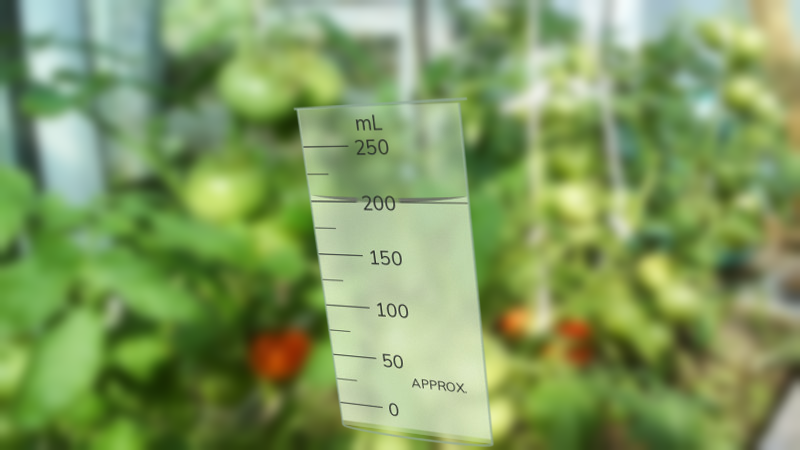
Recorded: 200 mL
